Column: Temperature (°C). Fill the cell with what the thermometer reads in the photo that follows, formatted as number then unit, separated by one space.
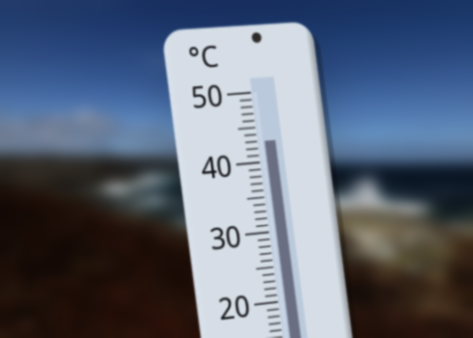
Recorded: 43 °C
